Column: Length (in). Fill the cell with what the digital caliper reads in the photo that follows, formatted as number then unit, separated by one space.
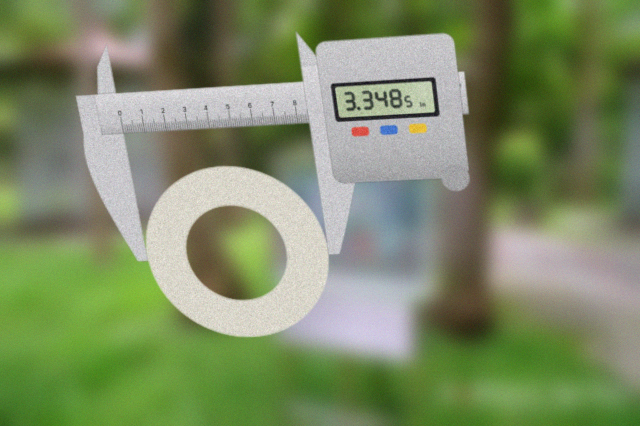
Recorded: 3.3485 in
